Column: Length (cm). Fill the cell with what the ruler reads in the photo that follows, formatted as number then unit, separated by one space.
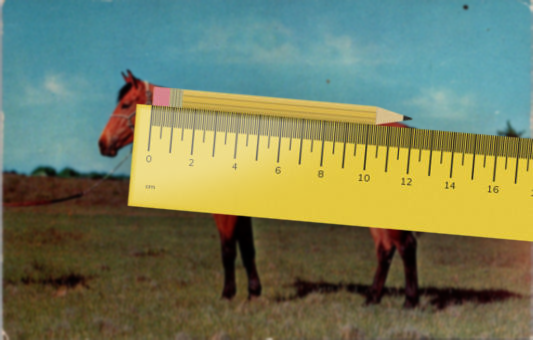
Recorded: 12 cm
